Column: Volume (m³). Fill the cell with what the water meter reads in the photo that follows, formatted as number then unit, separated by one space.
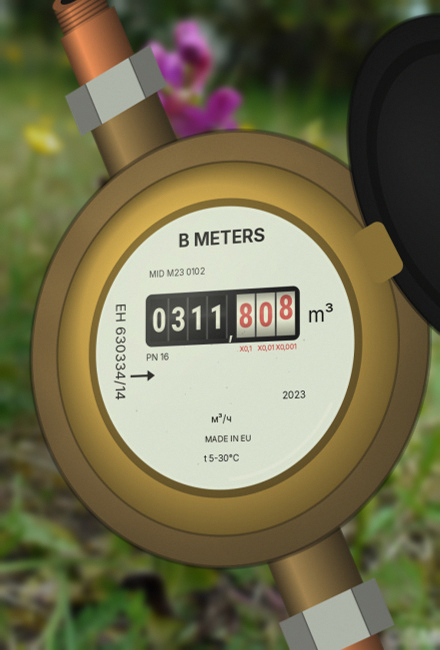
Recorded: 311.808 m³
